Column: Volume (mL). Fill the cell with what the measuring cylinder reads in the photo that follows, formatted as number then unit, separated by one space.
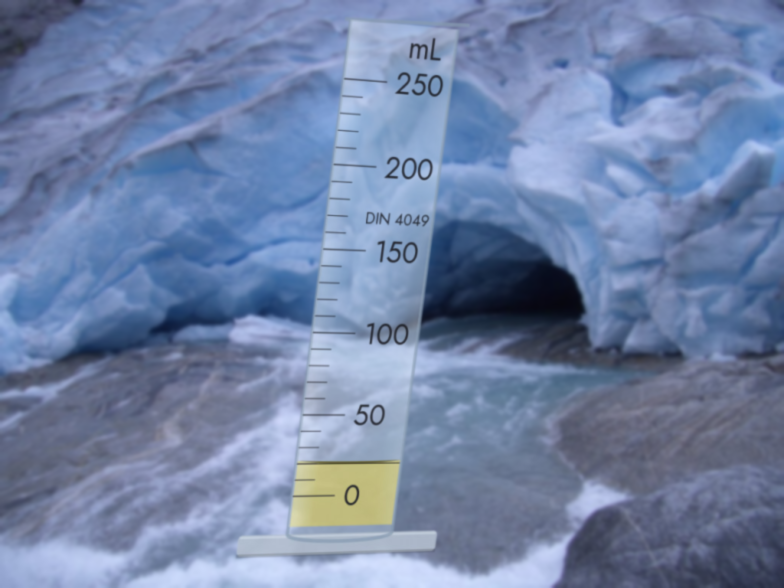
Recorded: 20 mL
